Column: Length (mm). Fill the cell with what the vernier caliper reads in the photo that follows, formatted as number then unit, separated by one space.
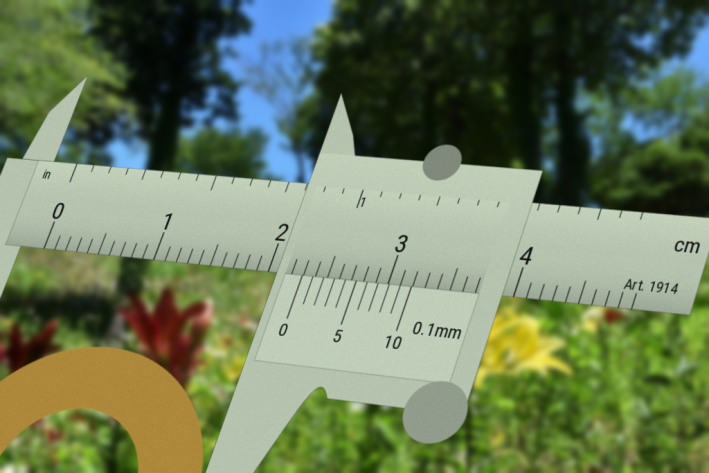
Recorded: 22.9 mm
